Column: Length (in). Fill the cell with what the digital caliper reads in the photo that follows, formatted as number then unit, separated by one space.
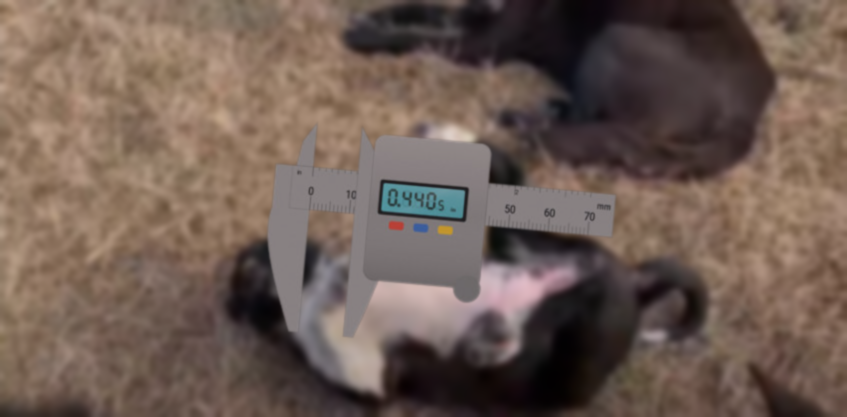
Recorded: 0.4405 in
